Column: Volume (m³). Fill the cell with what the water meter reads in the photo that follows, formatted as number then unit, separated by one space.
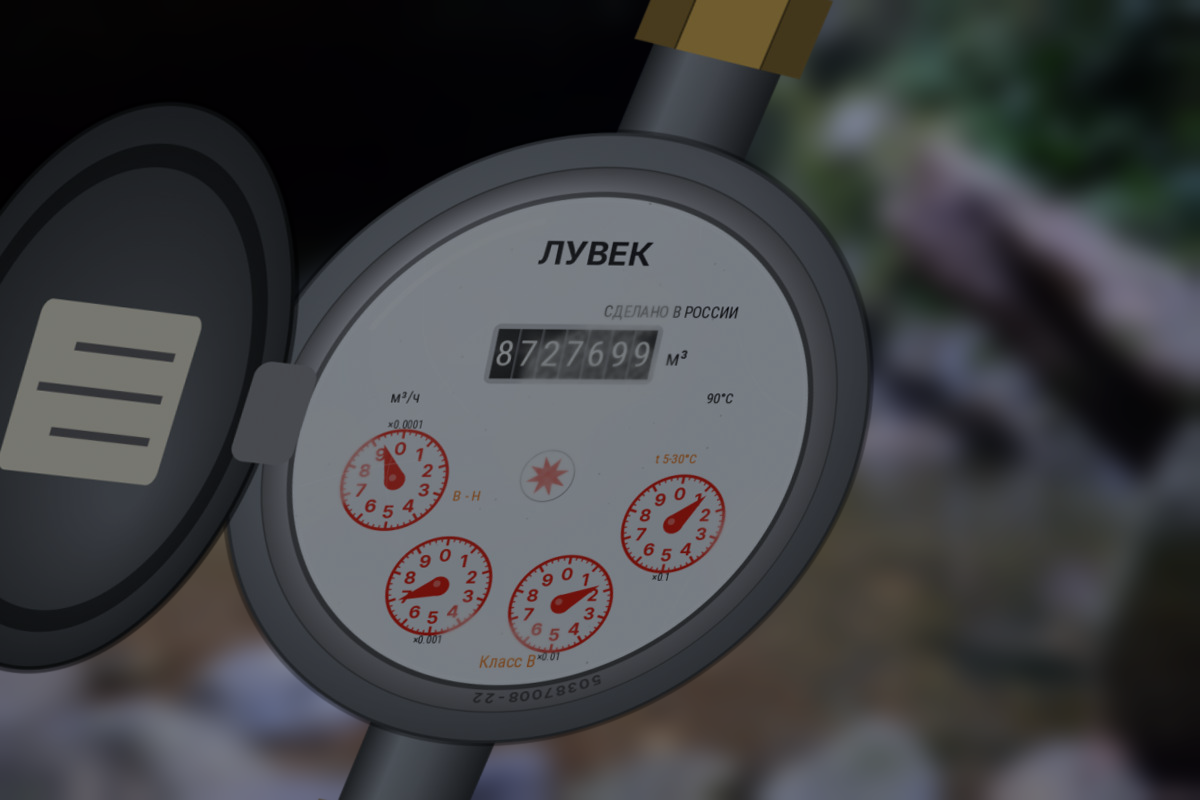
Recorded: 8727699.1169 m³
